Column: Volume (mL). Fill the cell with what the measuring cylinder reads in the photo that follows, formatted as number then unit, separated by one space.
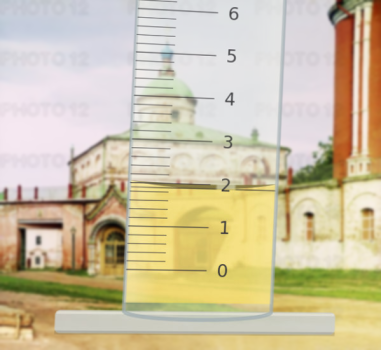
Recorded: 1.9 mL
